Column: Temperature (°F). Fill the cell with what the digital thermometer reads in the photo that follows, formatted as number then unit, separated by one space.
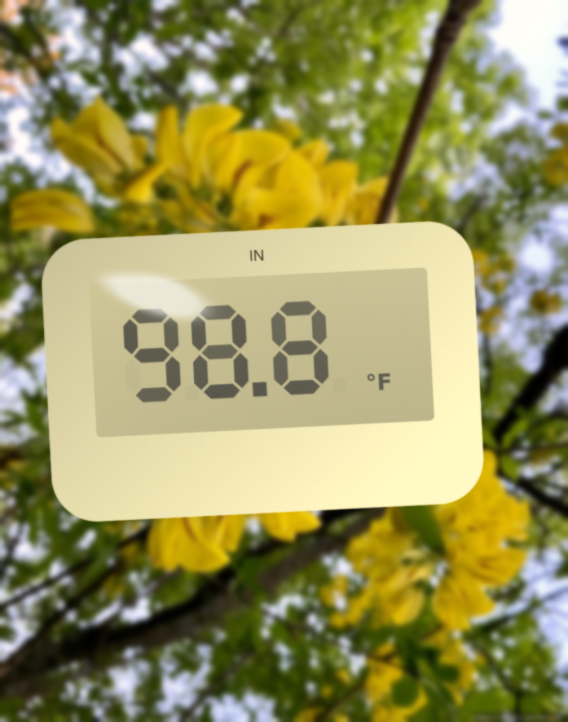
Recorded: 98.8 °F
